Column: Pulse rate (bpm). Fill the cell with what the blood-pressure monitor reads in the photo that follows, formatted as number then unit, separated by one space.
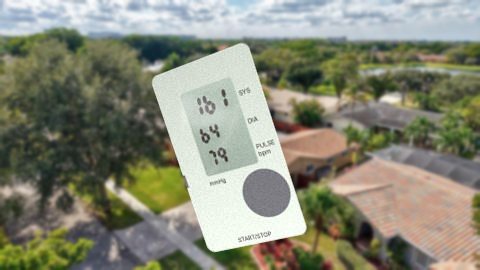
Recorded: 79 bpm
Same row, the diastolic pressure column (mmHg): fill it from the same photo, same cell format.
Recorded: 64 mmHg
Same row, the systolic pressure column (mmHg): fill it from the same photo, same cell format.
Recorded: 161 mmHg
